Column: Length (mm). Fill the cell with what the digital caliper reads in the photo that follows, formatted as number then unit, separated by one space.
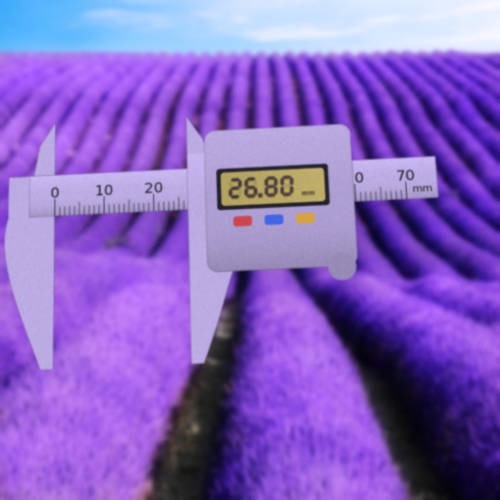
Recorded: 26.80 mm
